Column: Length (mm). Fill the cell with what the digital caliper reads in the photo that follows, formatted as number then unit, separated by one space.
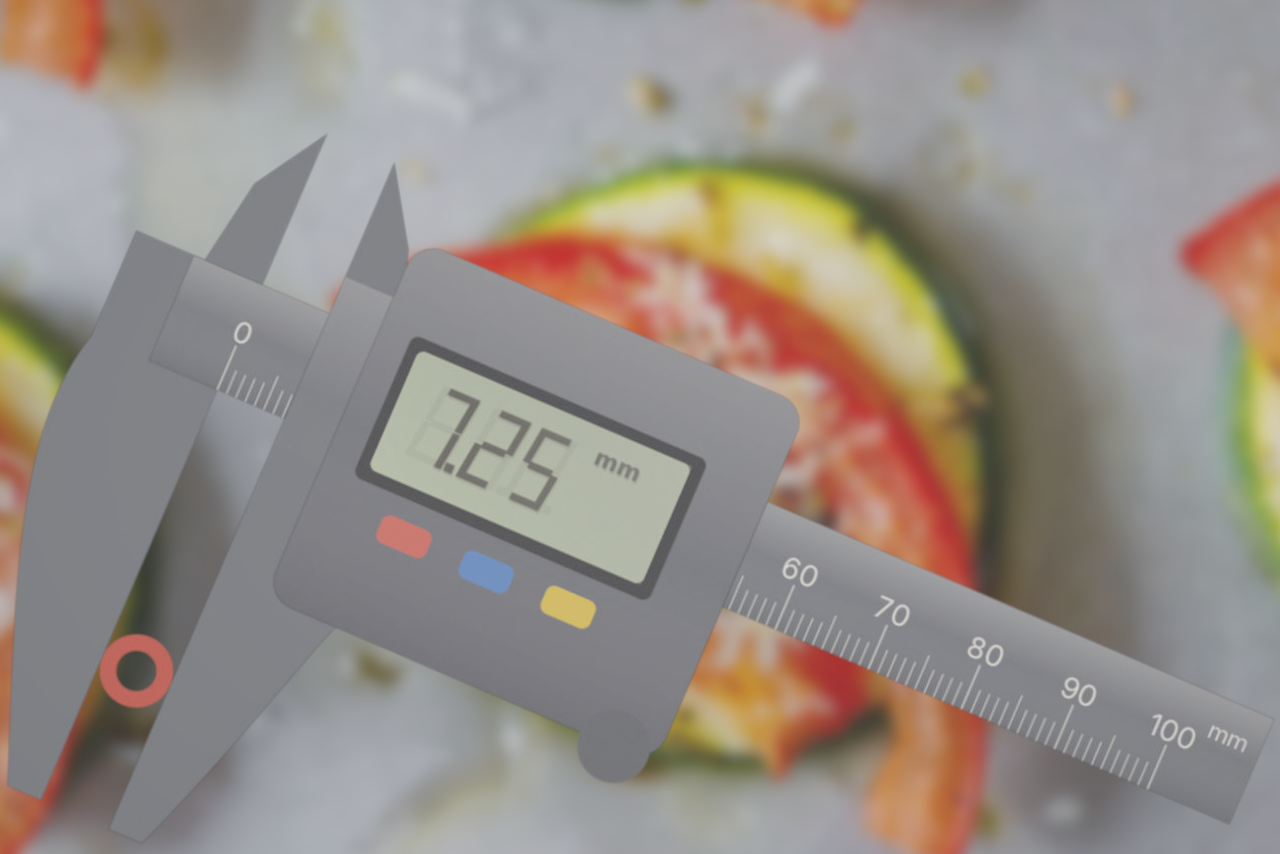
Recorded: 7.25 mm
